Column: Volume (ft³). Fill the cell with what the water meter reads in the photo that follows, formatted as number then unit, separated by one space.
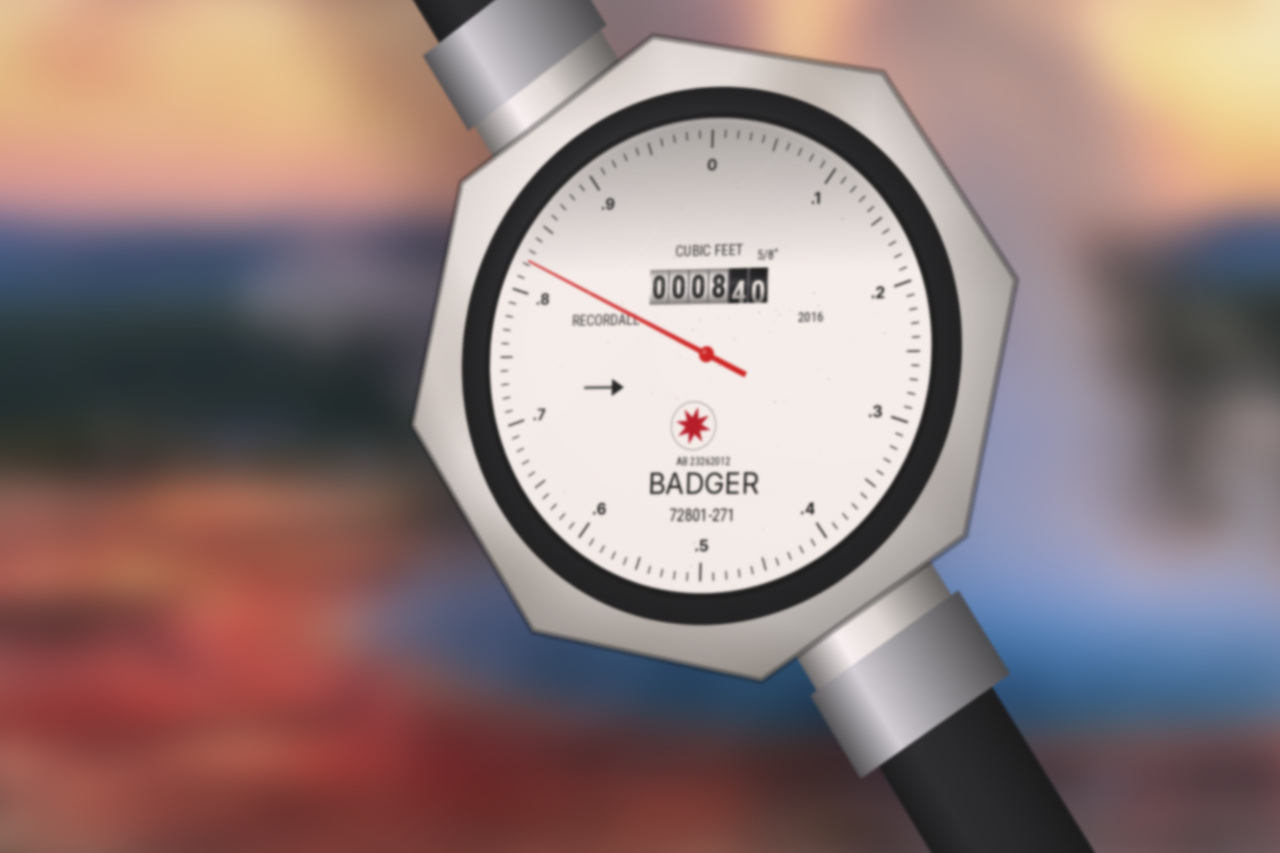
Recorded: 839.82 ft³
